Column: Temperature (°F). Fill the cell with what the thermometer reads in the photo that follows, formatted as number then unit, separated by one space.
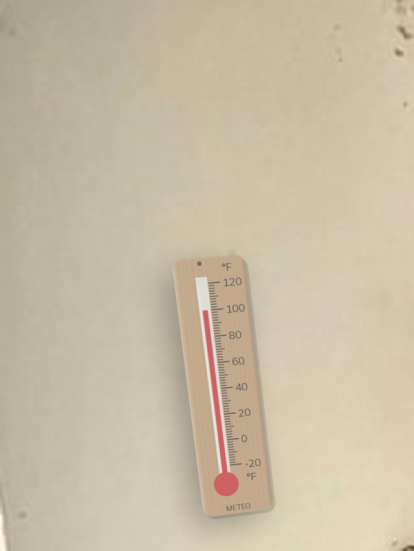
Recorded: 100 °F
